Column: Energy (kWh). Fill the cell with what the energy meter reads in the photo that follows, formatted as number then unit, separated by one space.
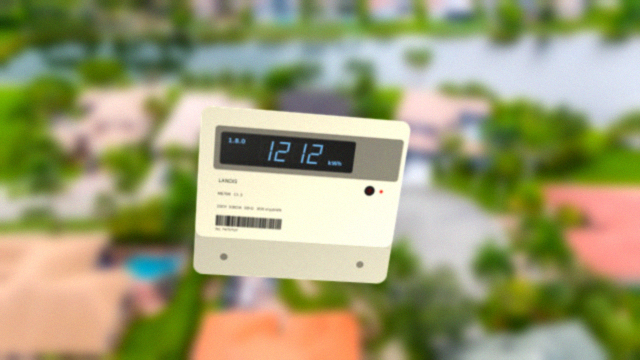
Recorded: 1212 kWh
